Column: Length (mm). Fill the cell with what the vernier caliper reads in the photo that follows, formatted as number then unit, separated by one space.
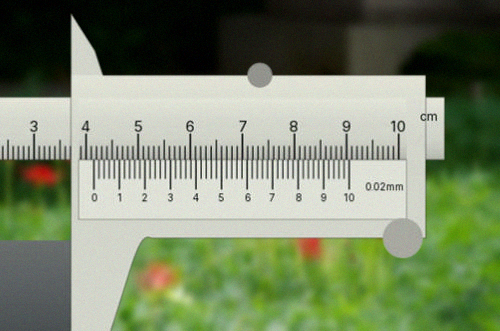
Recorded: 41.5 mm
